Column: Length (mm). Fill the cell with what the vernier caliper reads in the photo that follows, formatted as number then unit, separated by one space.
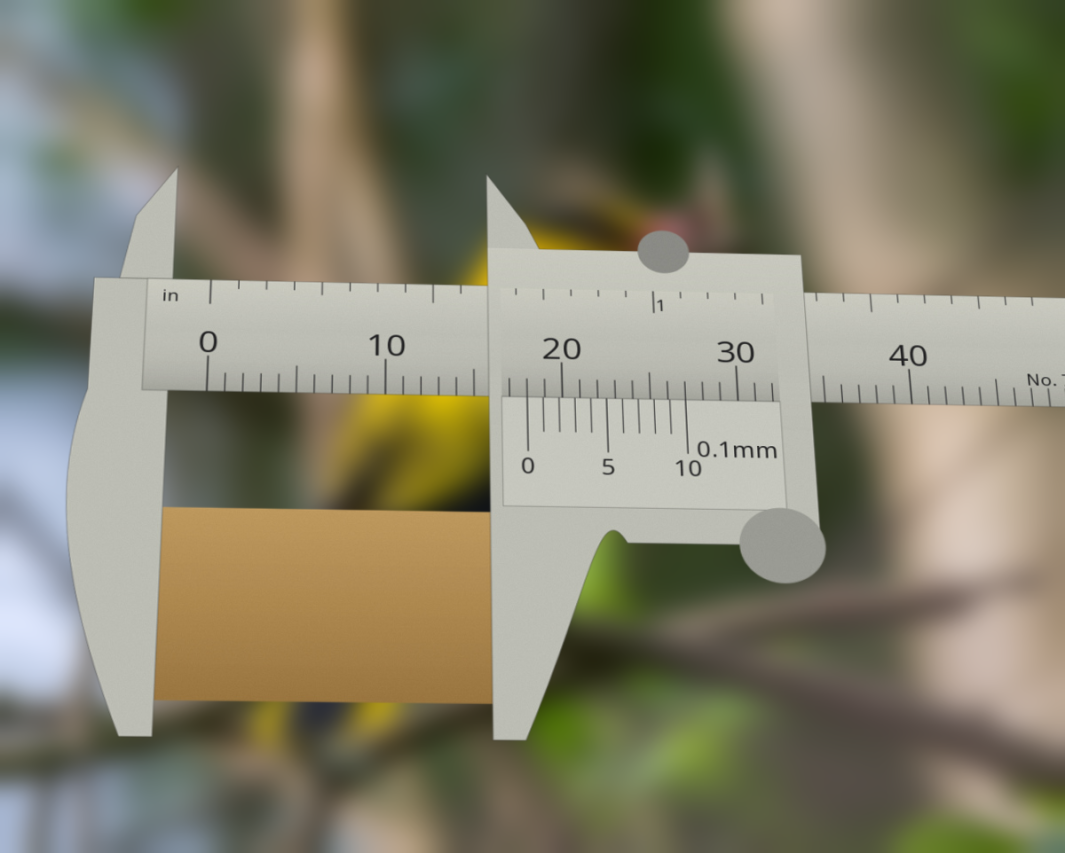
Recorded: 18.0 mm
